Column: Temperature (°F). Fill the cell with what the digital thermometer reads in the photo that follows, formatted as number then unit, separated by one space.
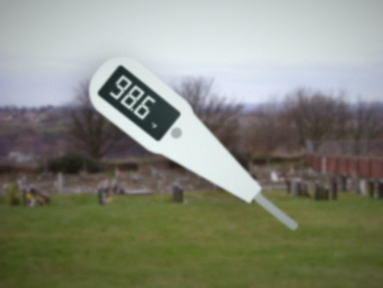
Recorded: 98.6 °F
